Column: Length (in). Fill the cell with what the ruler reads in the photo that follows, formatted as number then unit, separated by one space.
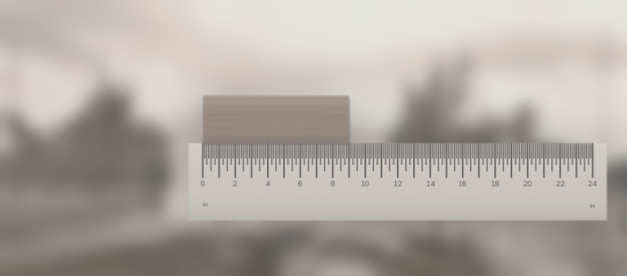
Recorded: 9 in
